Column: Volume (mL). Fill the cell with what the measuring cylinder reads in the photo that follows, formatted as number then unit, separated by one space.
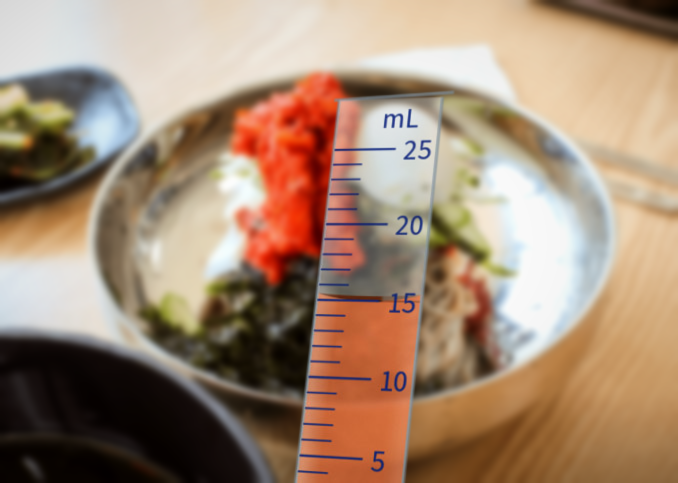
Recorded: 15 mL
